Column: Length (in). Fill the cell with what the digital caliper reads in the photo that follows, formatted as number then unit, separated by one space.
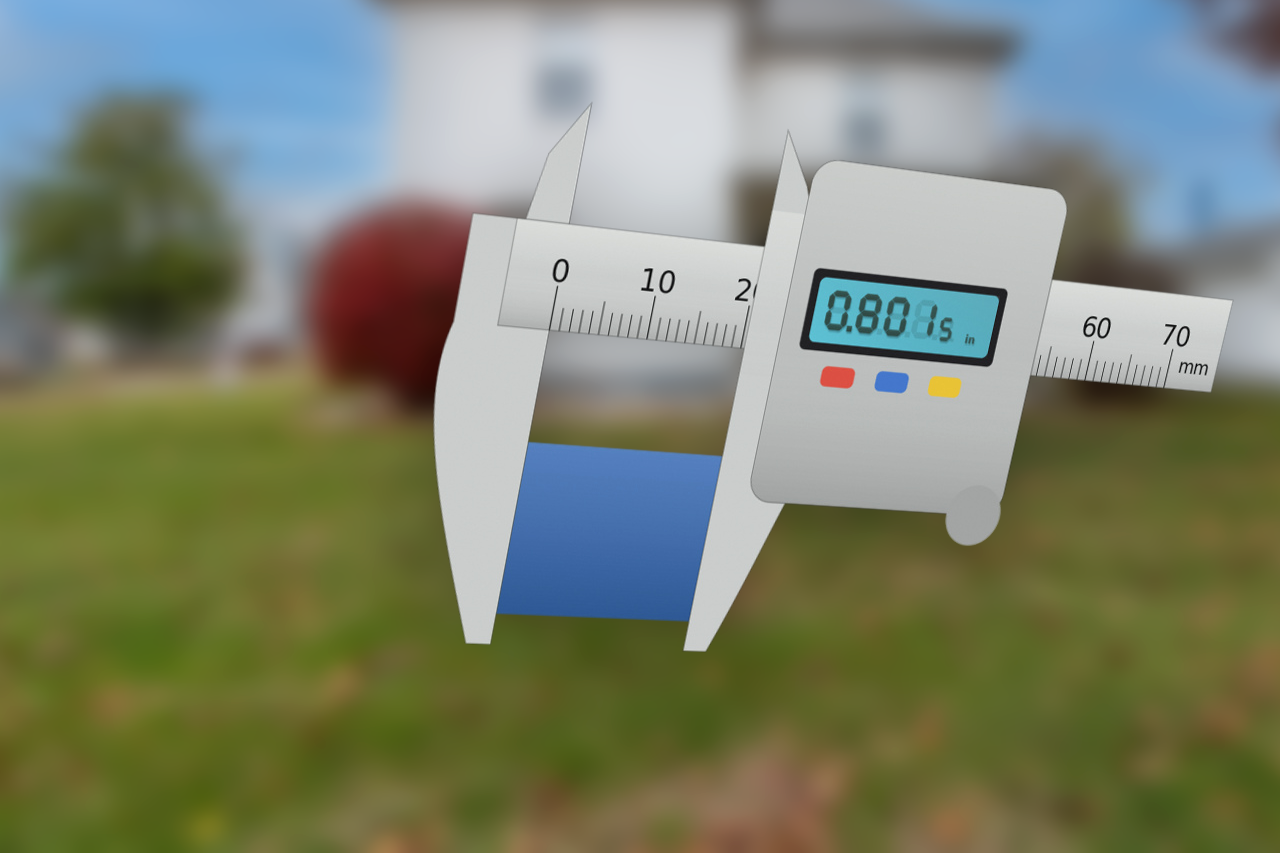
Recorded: 0.8015 in
